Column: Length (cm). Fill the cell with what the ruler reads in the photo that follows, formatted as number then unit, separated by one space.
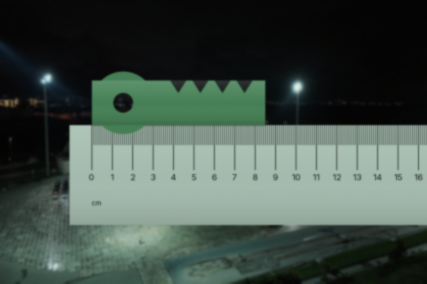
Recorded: 8.5 cm
